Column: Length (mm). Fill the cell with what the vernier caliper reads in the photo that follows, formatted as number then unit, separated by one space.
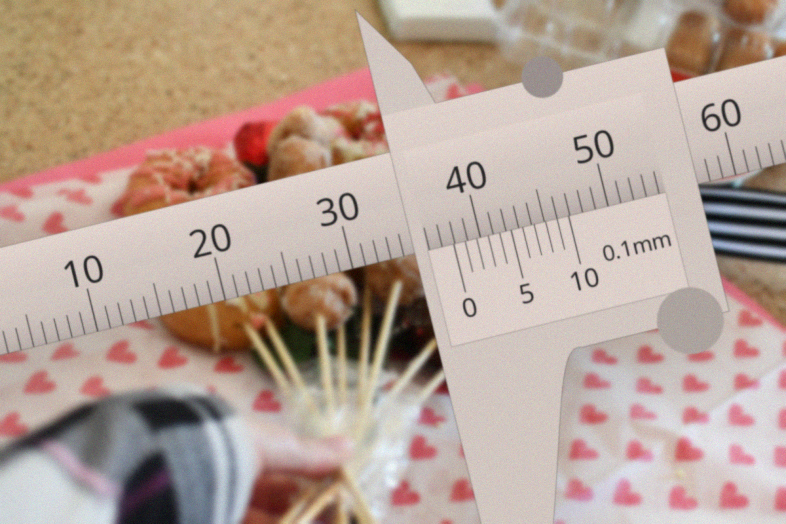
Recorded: 37.9 mm
